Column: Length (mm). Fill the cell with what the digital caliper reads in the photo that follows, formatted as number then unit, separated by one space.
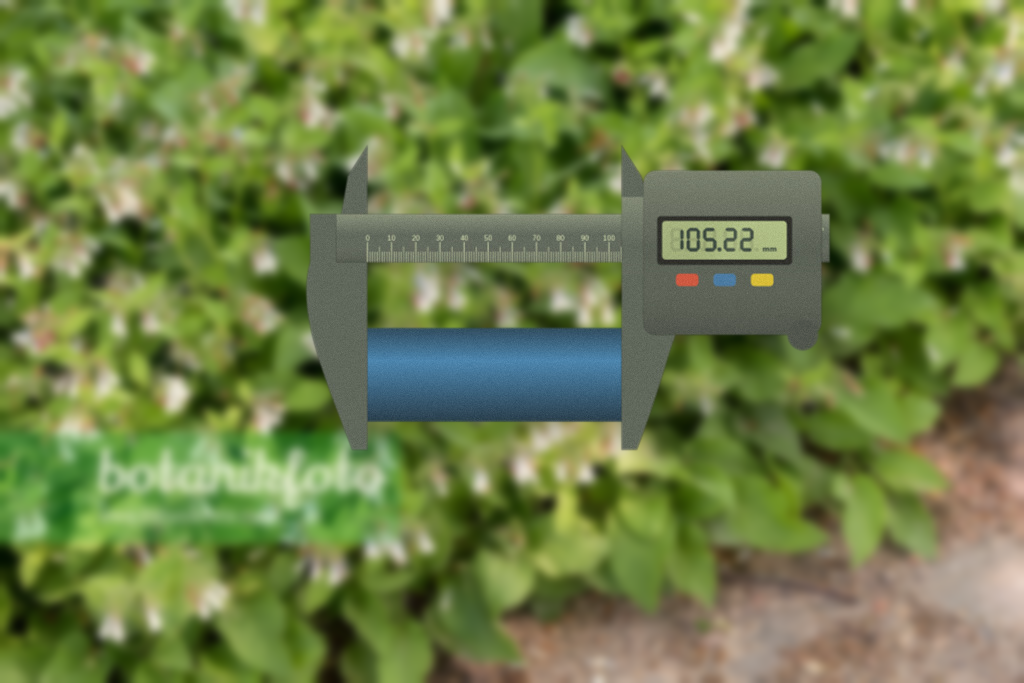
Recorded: 105.22 mm
